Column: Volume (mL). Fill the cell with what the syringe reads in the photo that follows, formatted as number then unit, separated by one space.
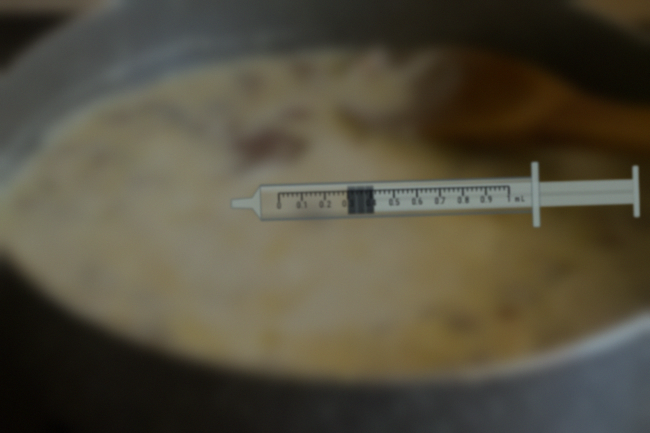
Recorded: 0.3 mL
